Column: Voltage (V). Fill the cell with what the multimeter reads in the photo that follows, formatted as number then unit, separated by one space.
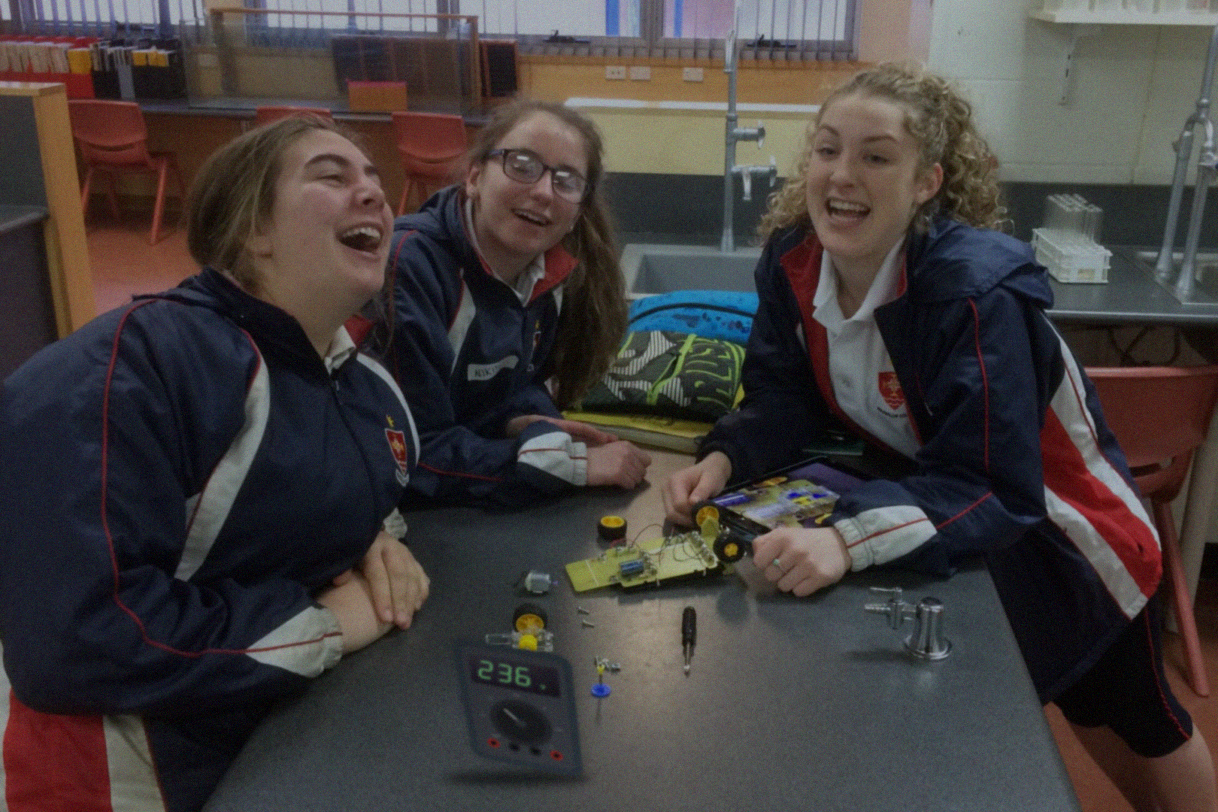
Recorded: 236 V
